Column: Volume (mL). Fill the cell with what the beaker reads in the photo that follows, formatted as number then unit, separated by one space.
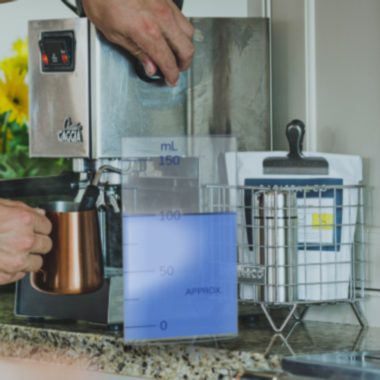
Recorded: 100 mL
